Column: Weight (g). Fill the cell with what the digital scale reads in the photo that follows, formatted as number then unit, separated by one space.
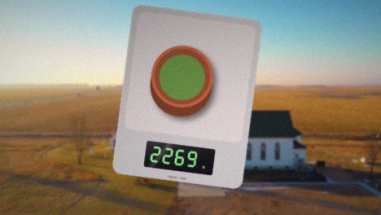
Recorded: 2269 g
